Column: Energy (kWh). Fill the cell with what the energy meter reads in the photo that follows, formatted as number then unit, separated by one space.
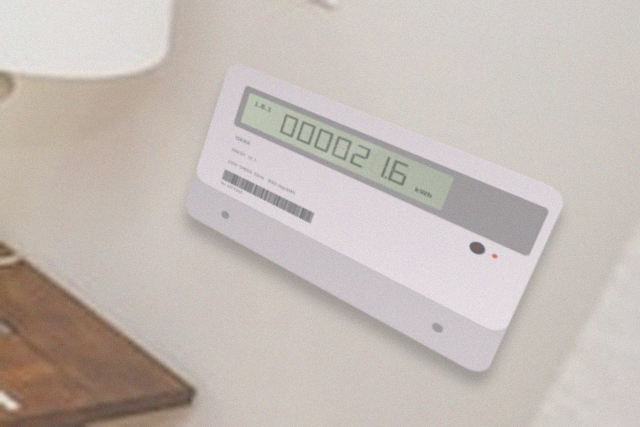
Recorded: 21.6 kWh
